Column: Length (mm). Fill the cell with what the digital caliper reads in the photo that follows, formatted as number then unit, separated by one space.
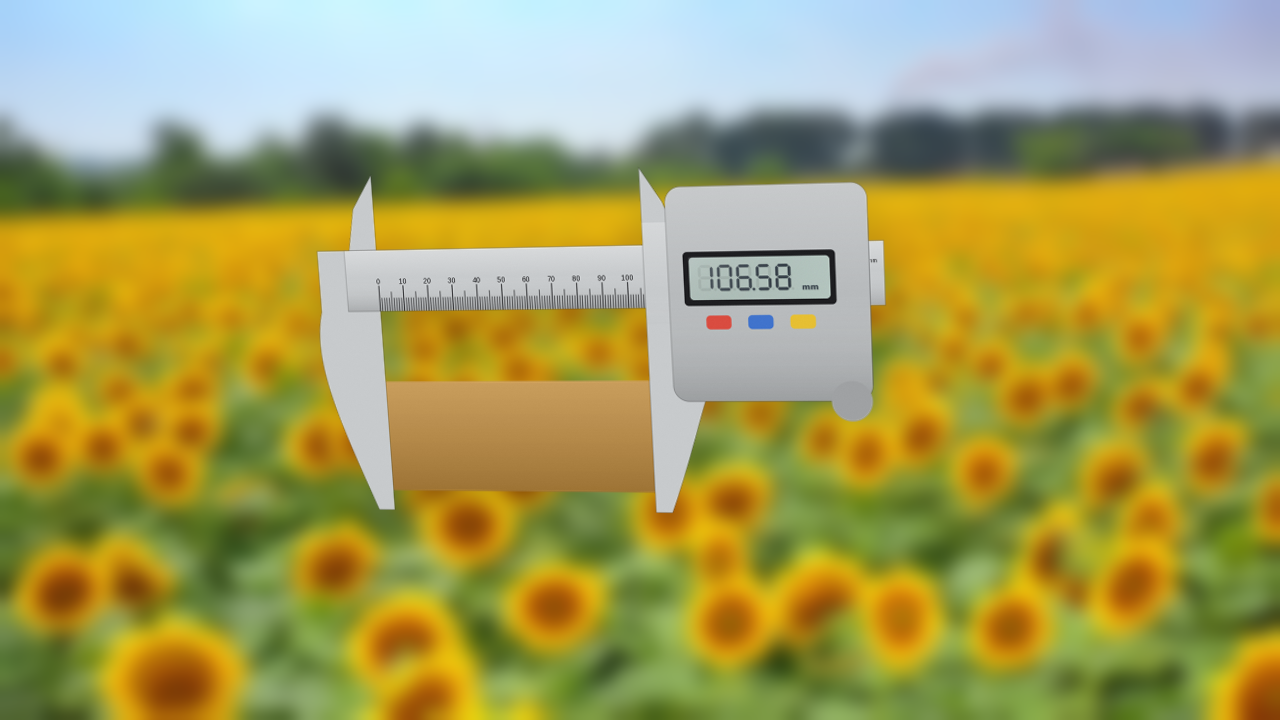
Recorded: 106.58 mm
